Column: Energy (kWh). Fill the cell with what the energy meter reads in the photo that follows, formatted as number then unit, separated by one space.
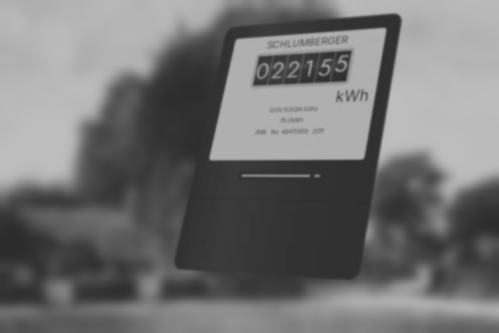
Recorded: 22155 kWh
